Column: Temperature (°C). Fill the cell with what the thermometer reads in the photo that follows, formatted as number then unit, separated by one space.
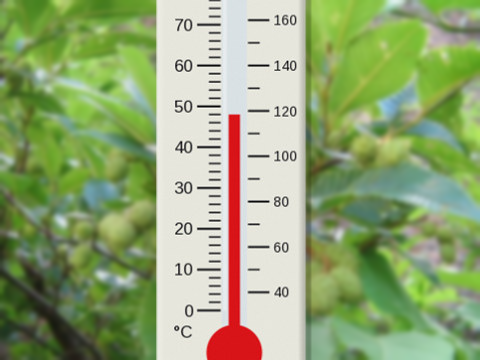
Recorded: 48 °C
